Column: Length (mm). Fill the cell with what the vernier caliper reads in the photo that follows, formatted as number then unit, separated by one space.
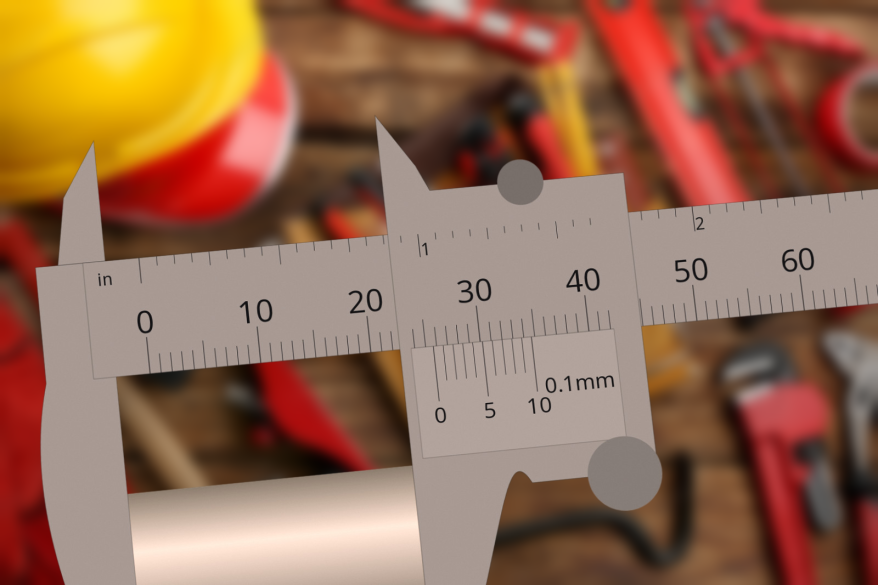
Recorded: 25.7 mm
